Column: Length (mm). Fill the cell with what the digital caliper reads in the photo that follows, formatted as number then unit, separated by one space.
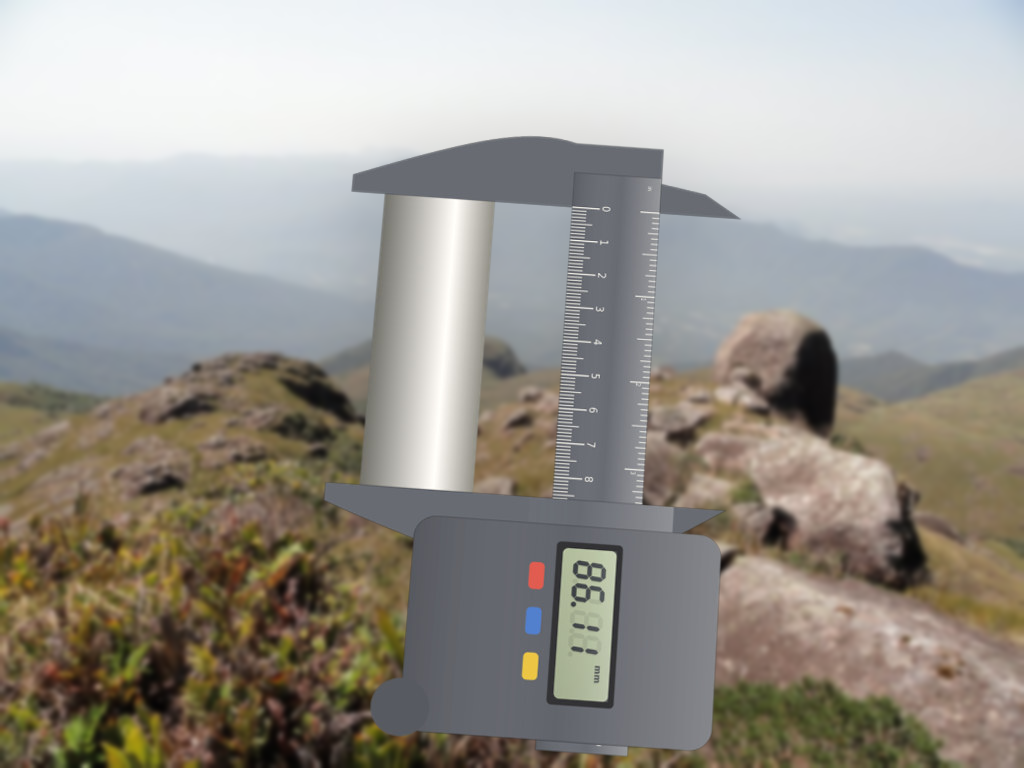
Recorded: 86.11 mm
